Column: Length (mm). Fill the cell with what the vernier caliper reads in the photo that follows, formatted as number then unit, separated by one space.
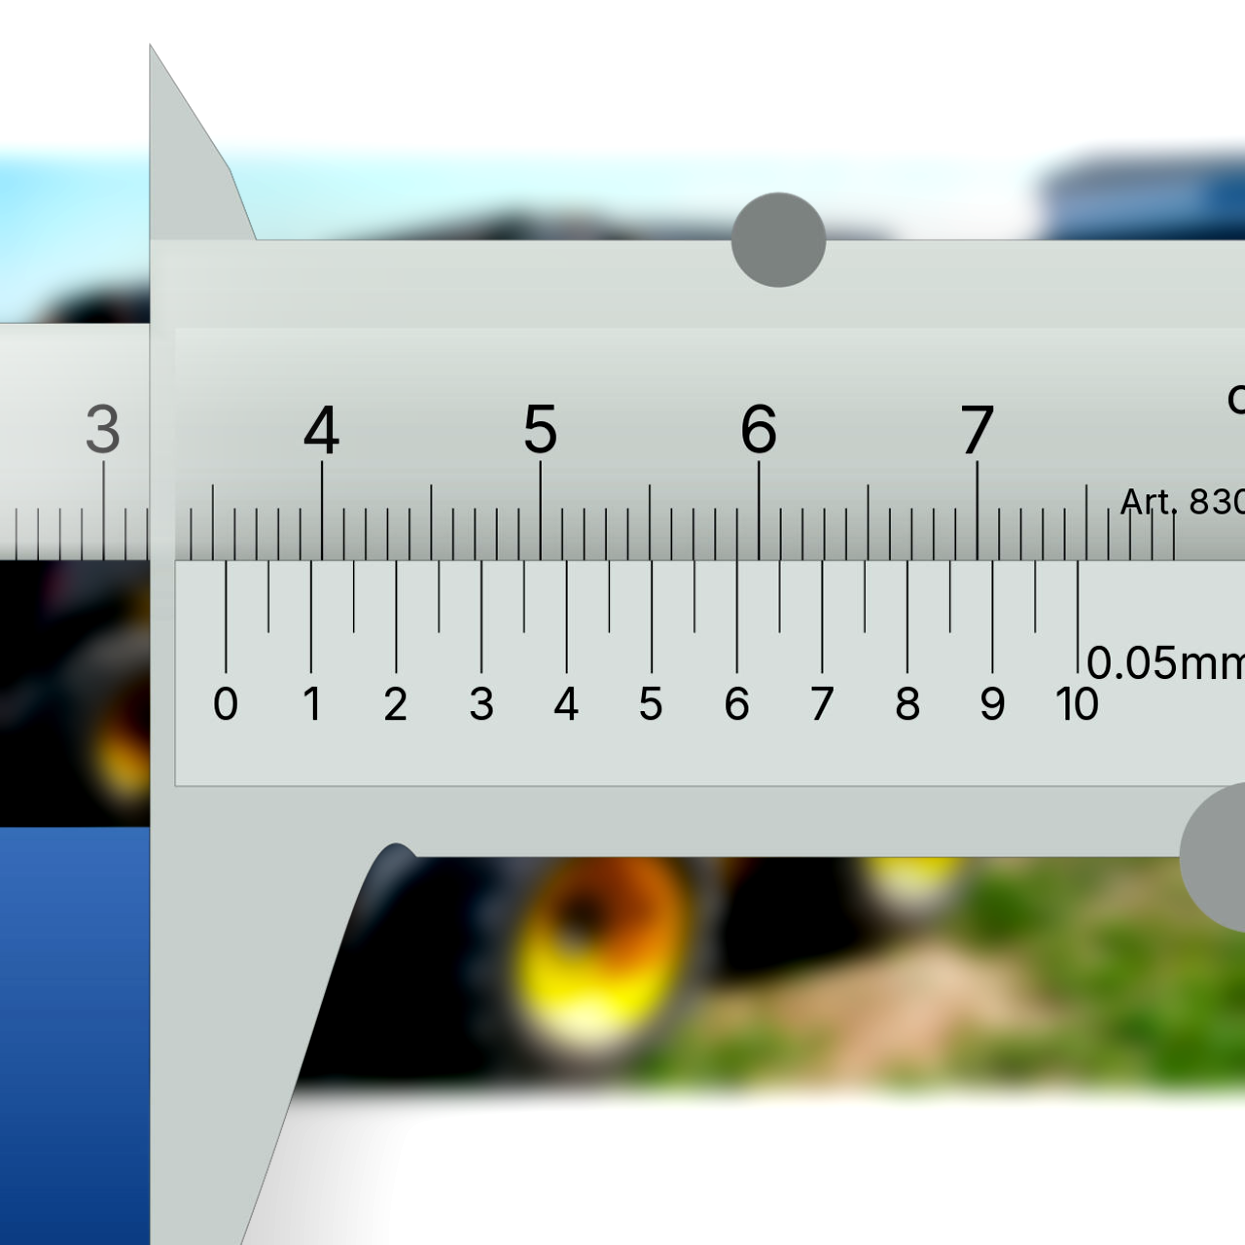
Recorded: 35.60 mm
